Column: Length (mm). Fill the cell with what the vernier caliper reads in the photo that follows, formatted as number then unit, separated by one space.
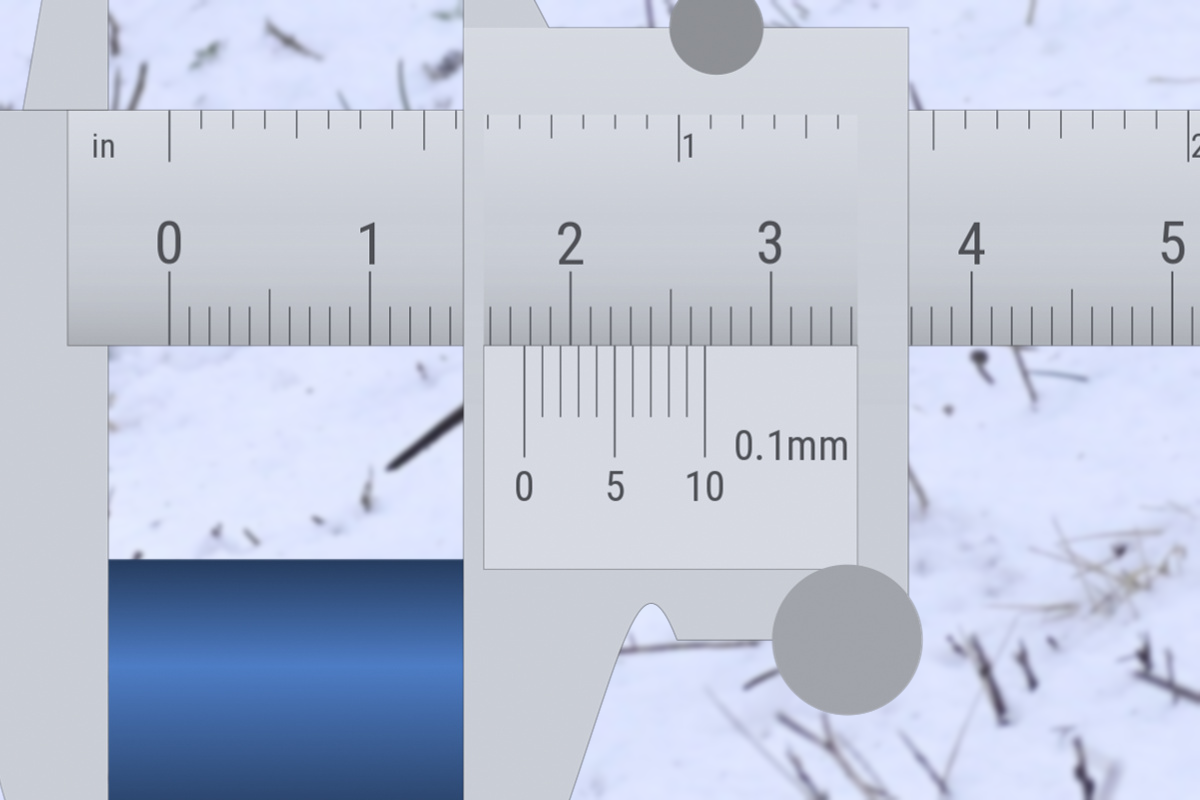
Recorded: 17.7 mm
